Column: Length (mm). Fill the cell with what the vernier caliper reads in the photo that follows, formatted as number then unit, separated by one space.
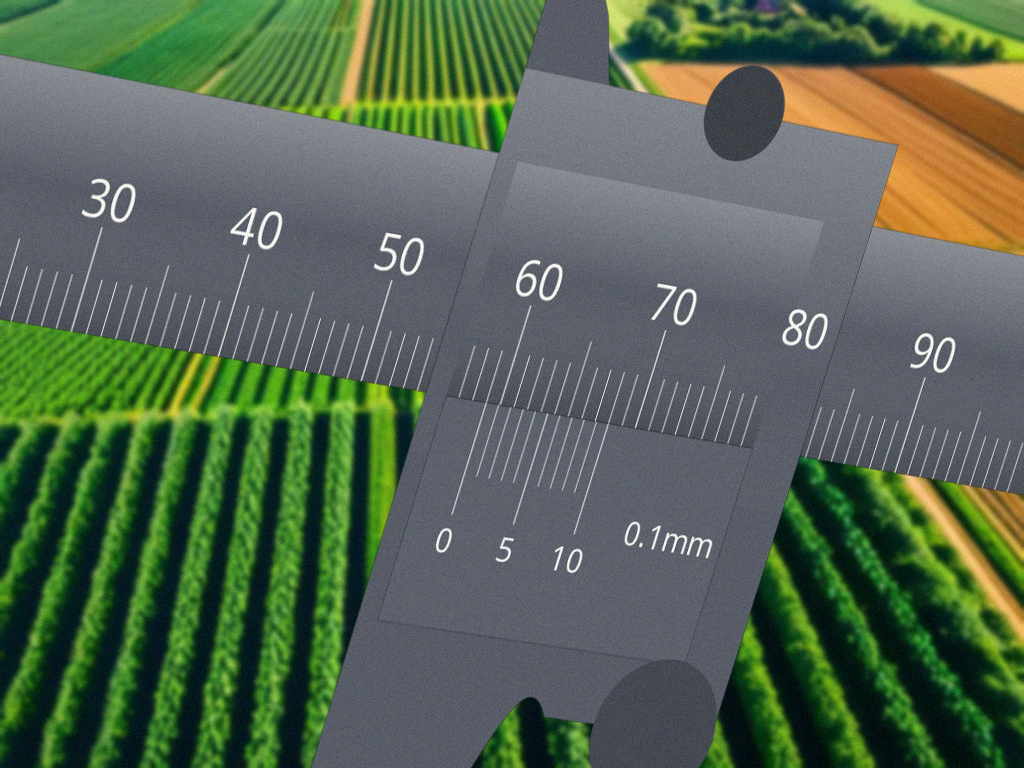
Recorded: 59.0 mm
